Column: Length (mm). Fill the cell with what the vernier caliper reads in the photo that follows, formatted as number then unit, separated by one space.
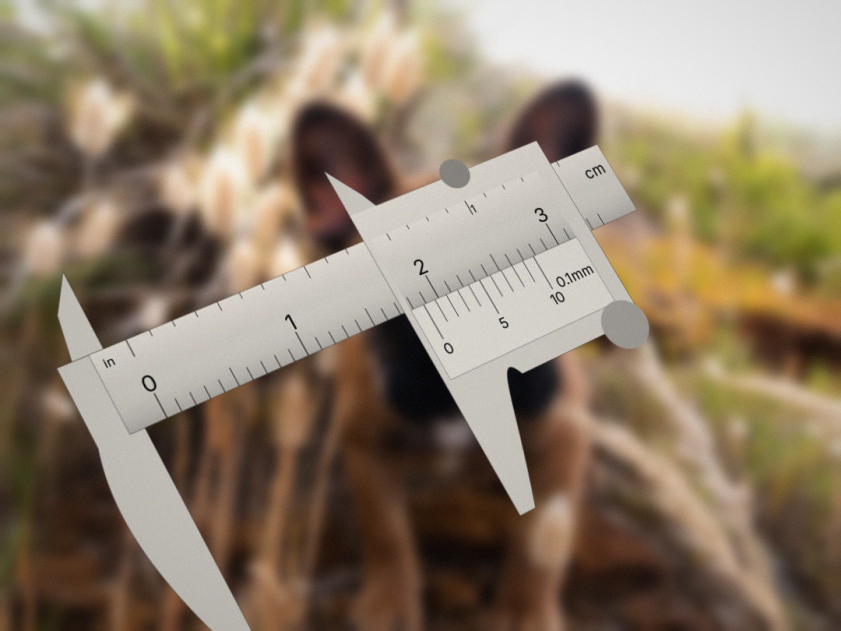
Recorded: 18.8 mm
